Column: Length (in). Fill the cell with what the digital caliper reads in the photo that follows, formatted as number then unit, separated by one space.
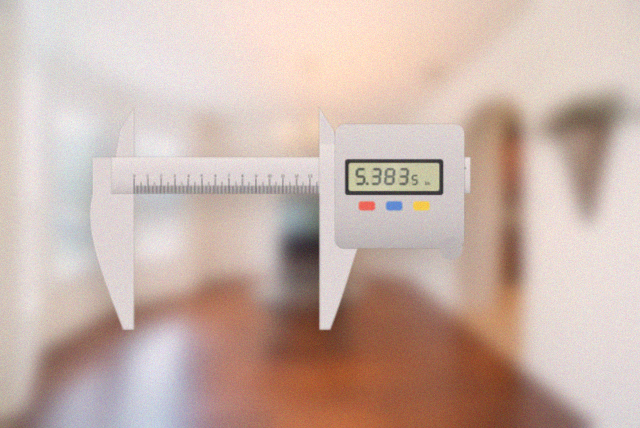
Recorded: 5.3835 in
